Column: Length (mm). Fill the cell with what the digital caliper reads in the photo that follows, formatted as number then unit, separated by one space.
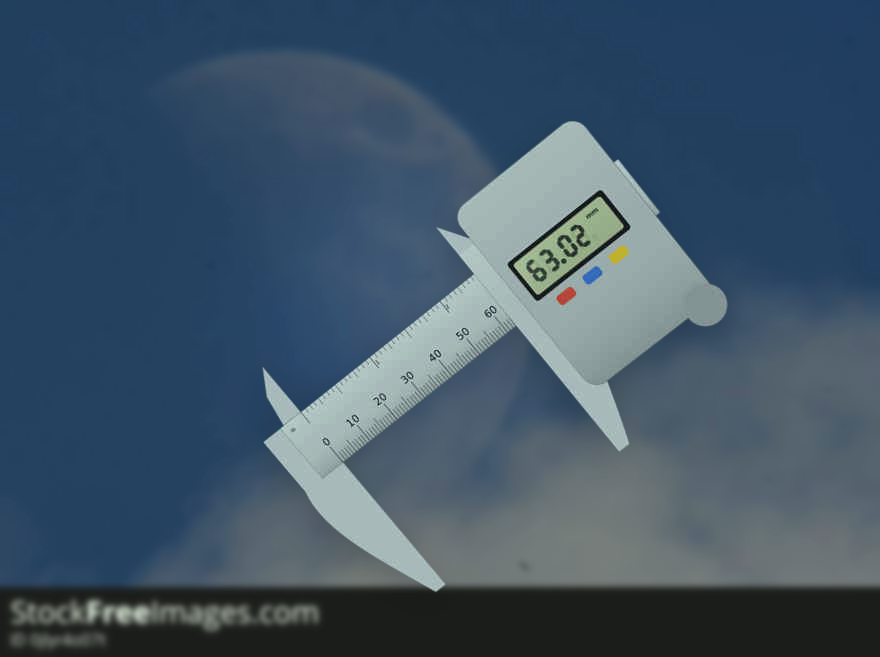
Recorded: 63.02 mm
